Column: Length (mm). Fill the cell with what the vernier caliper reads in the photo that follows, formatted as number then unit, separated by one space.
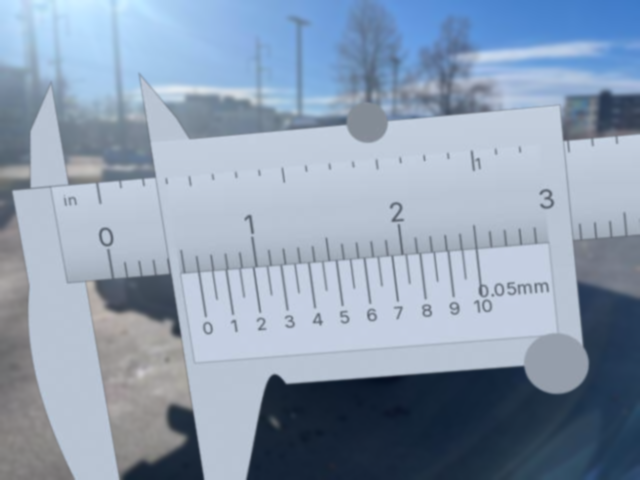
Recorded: 6.0 mm
